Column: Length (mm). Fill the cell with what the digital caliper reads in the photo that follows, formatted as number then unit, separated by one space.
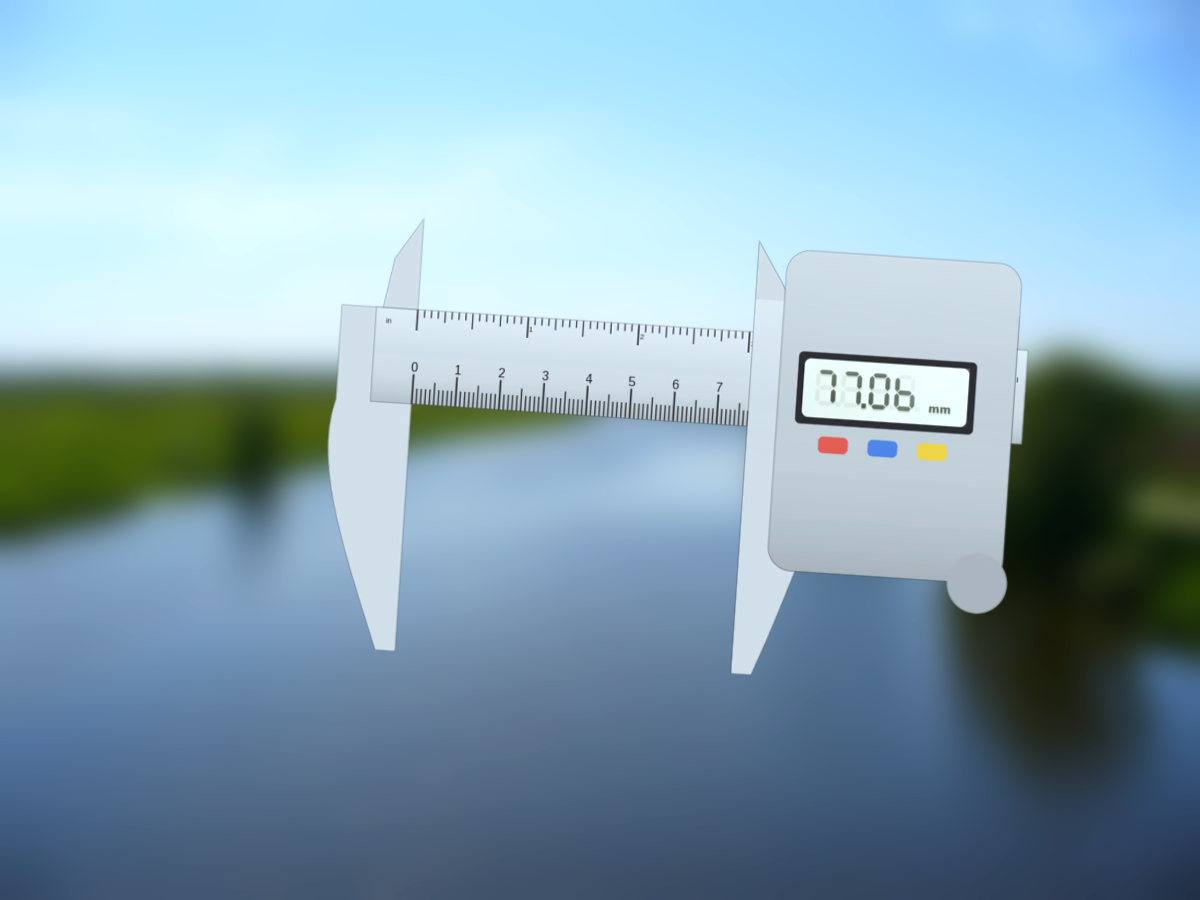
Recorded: 77.06 mm
